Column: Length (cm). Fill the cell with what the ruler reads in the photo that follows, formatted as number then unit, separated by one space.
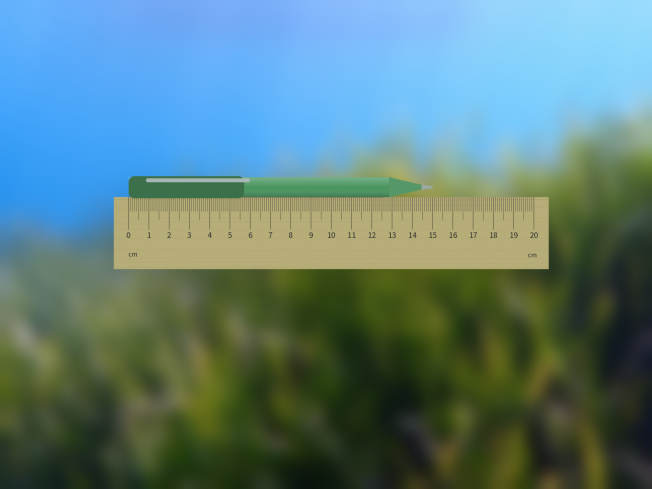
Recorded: 15 cm
